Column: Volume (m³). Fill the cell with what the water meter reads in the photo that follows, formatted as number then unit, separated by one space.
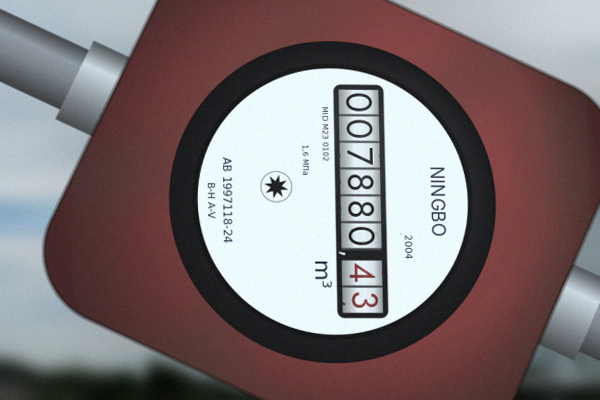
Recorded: 7880.43 m³
